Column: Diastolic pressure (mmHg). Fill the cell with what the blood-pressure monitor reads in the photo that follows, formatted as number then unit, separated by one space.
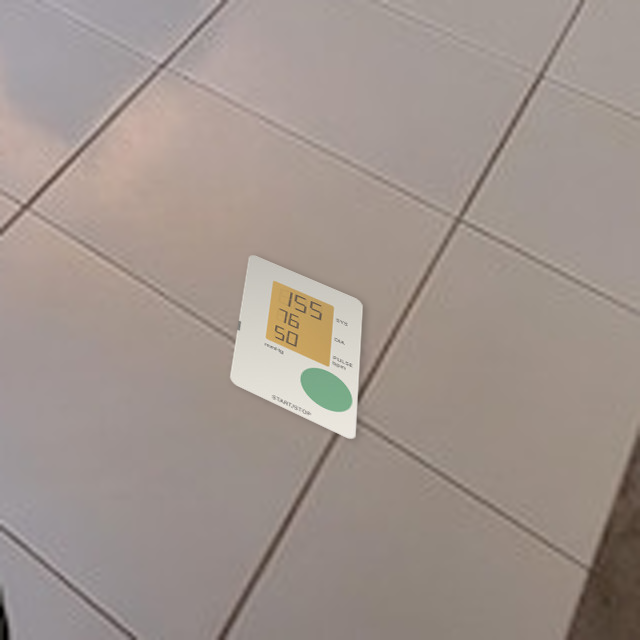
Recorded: 76 mmHg
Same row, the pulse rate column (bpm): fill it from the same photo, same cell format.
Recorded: 50 bpm
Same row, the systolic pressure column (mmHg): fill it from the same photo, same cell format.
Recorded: 155 mmHg
